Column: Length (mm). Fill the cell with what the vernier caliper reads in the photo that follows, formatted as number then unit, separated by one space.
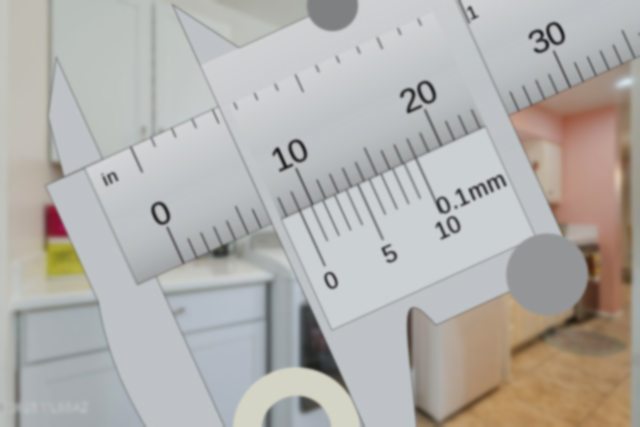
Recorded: 9.0 mm
